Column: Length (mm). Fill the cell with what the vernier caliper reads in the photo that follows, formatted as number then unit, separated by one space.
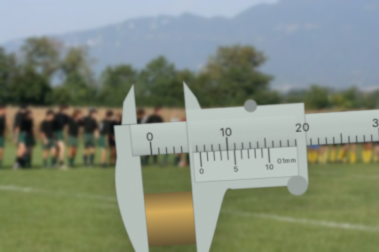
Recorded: 6.4 mm
